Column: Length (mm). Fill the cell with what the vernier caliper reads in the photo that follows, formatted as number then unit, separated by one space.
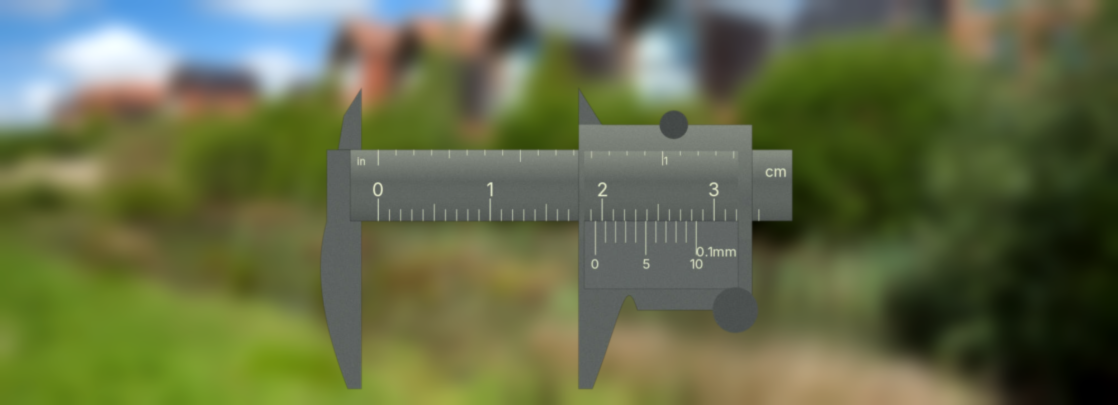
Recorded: 19.4 mm
